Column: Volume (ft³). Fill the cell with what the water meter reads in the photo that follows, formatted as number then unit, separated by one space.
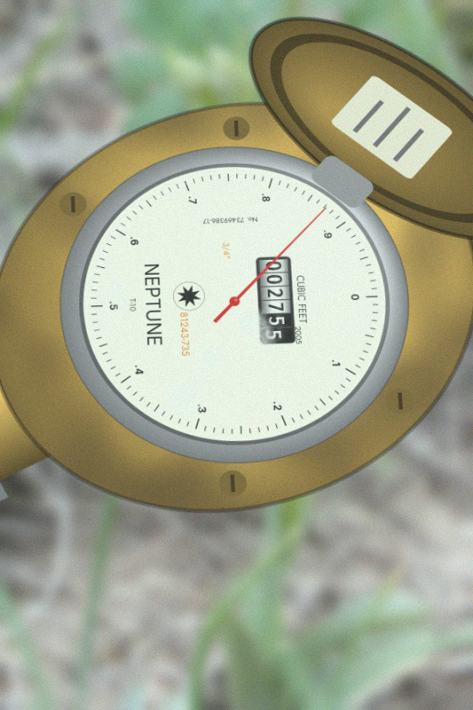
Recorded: 2754.87 ft³
